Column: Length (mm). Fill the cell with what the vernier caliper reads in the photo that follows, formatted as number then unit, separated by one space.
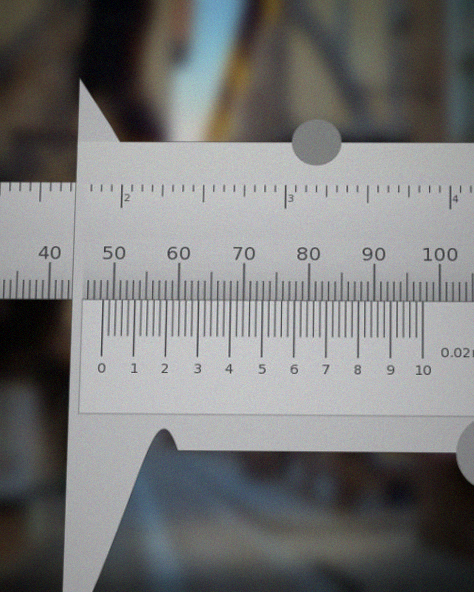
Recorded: 48.4 mm
